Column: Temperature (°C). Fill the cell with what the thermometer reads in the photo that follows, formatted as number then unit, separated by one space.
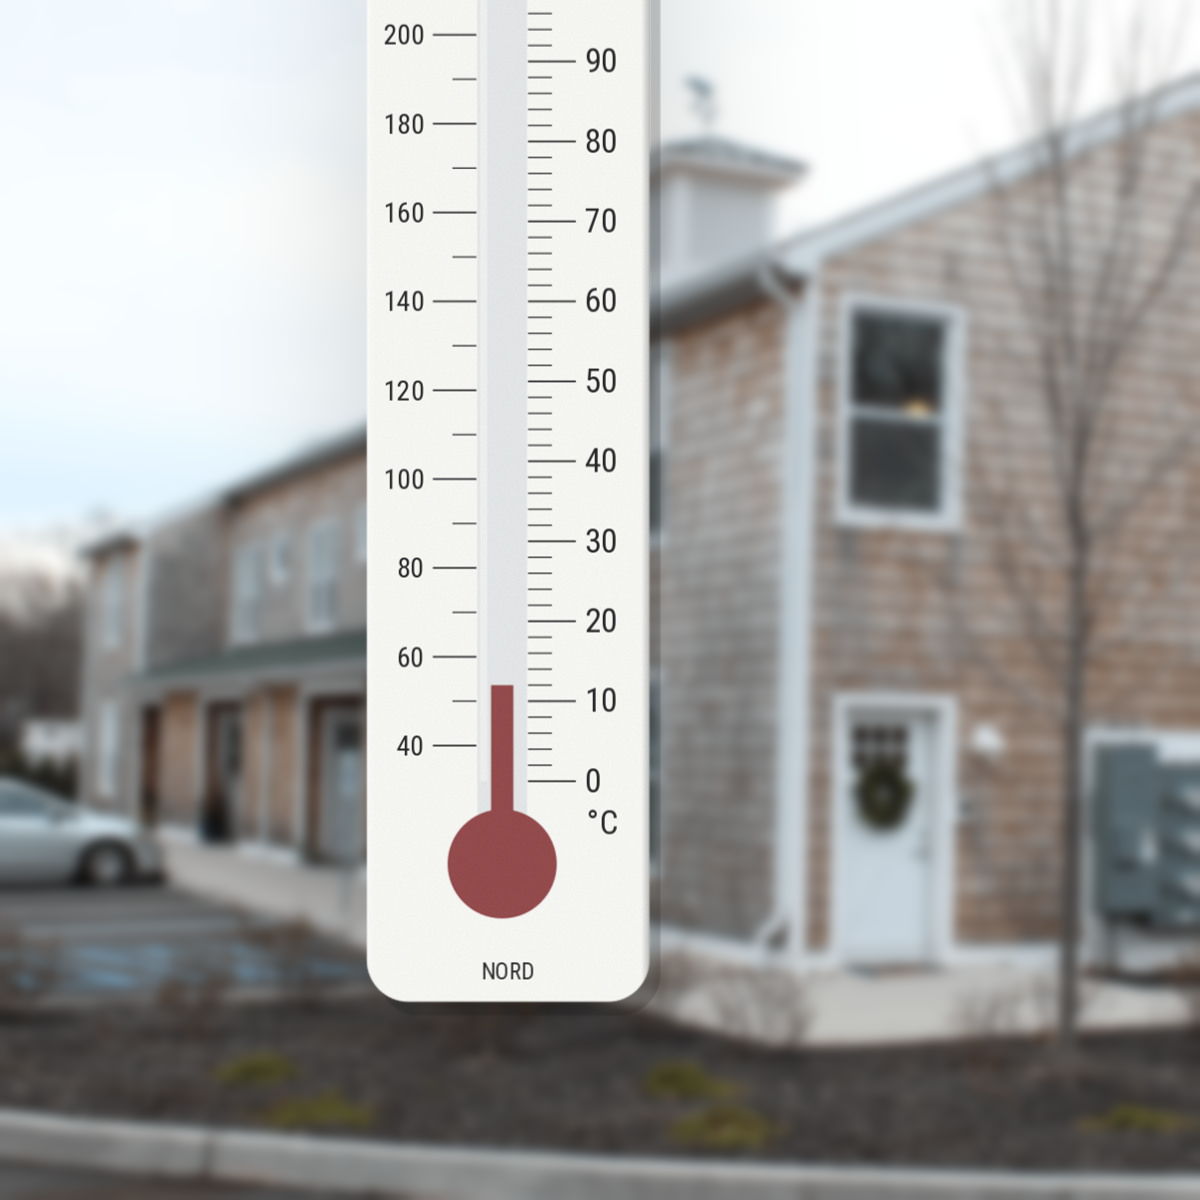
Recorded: 12 °C
